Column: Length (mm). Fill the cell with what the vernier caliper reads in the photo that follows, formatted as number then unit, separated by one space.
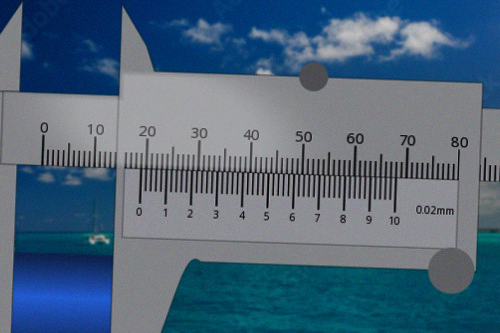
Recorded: 19.0 mm
